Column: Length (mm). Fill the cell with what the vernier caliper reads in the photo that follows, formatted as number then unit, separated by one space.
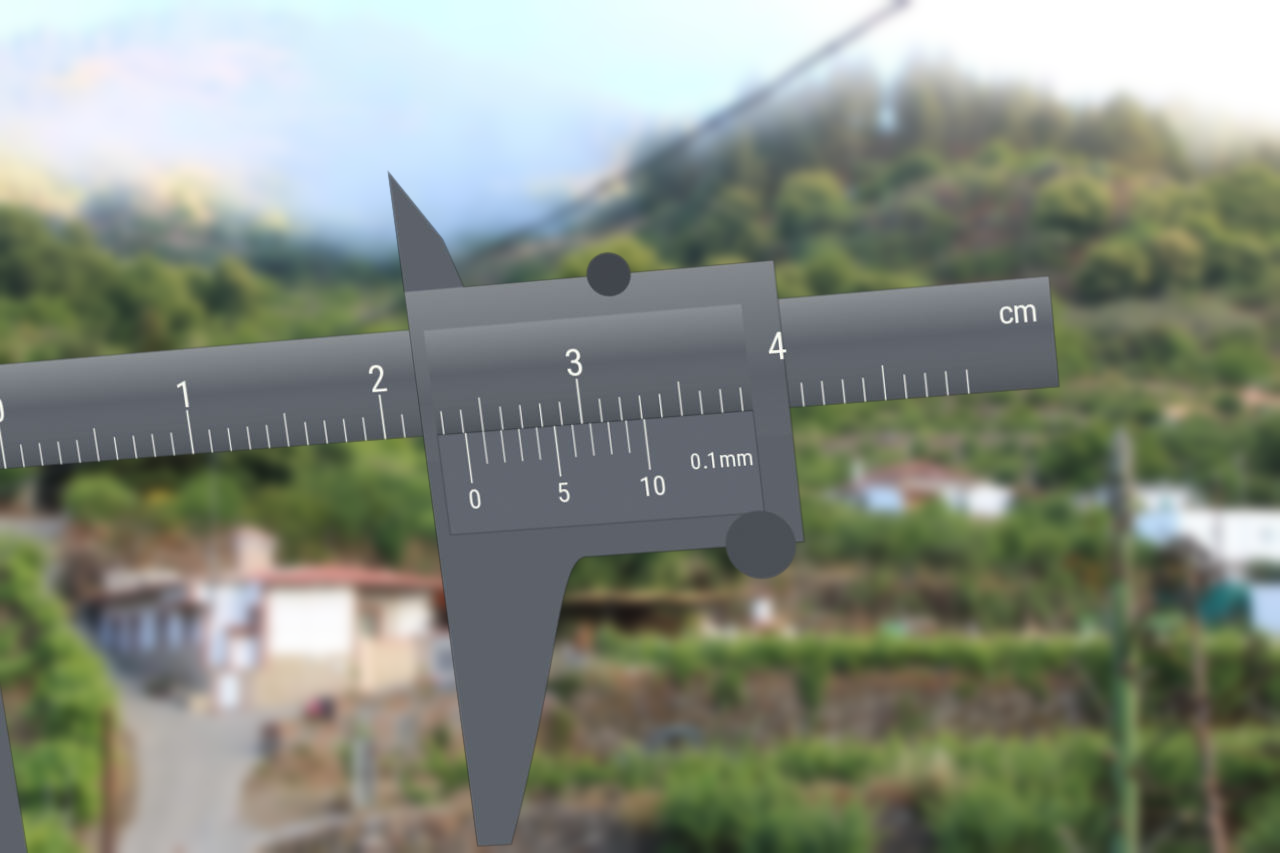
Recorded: 24.1 mm
